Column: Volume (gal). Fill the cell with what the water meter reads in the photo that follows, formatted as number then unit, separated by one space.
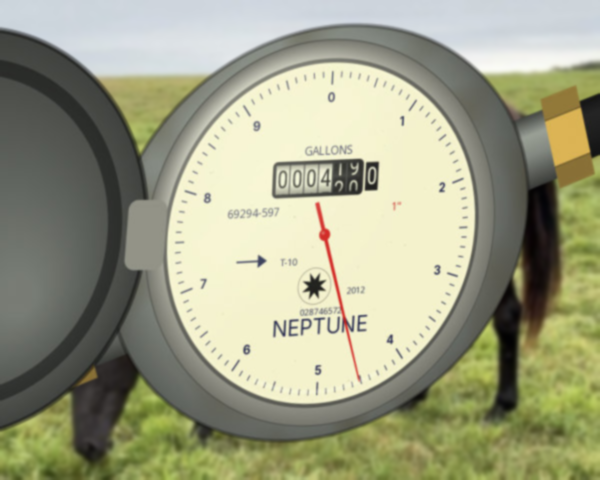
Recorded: 4194.5 gal
